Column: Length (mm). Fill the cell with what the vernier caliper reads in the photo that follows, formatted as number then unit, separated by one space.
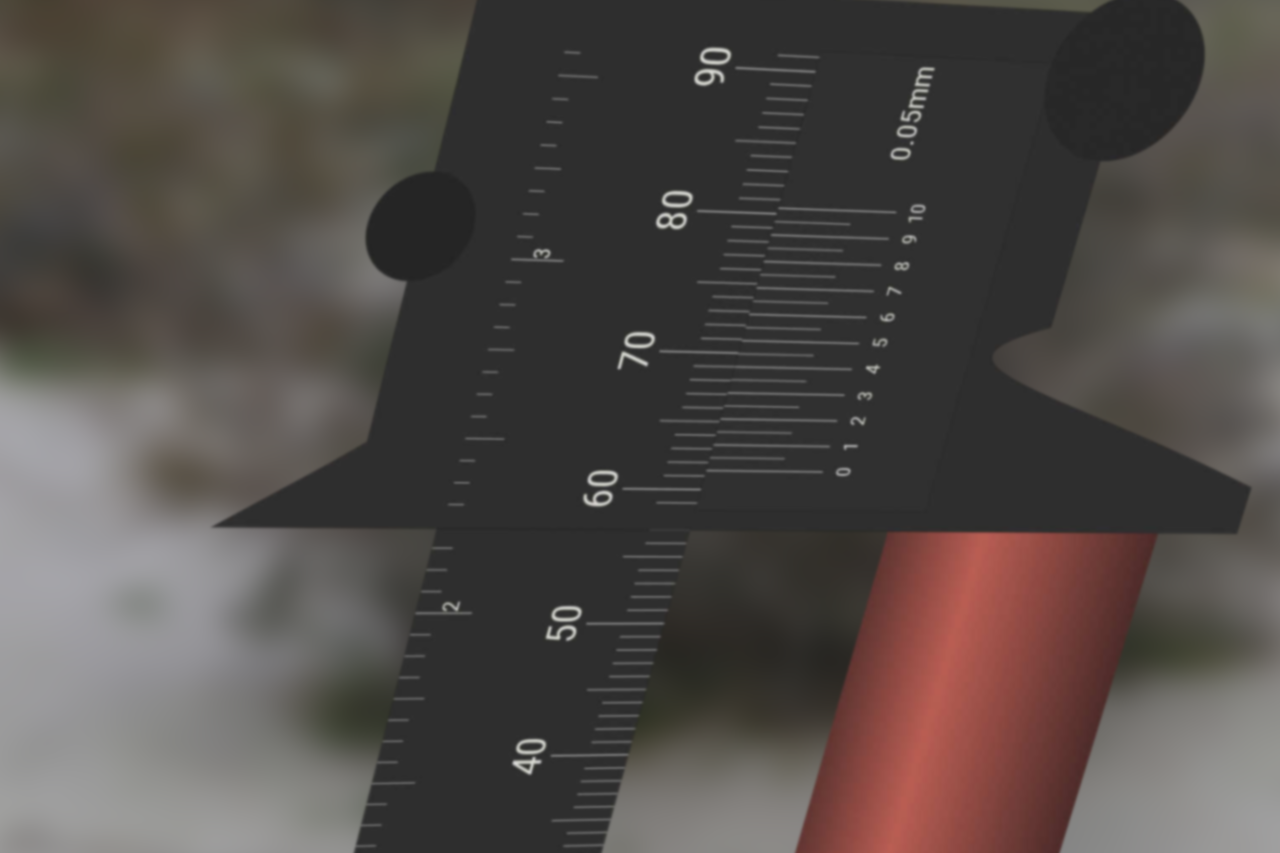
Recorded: 61.4 mm
